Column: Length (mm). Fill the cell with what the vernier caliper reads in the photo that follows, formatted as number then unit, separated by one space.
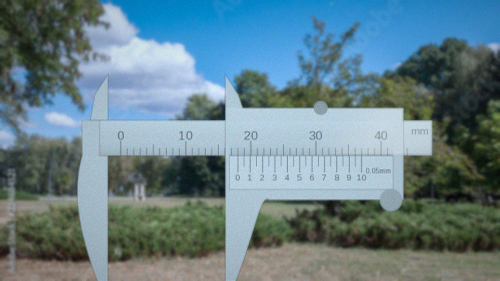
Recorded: 18.0 mm
